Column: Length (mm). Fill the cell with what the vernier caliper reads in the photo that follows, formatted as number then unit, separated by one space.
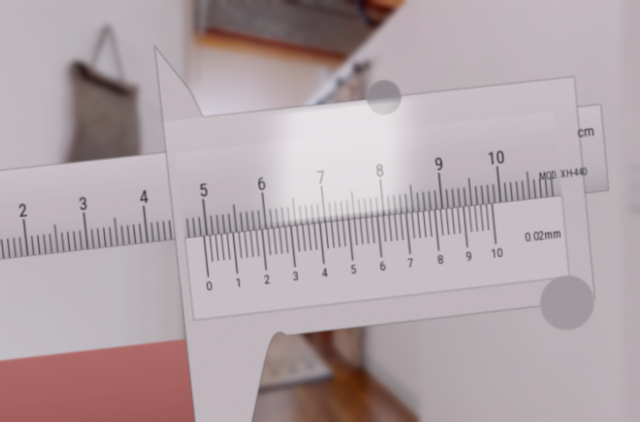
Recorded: 49.5 mm
